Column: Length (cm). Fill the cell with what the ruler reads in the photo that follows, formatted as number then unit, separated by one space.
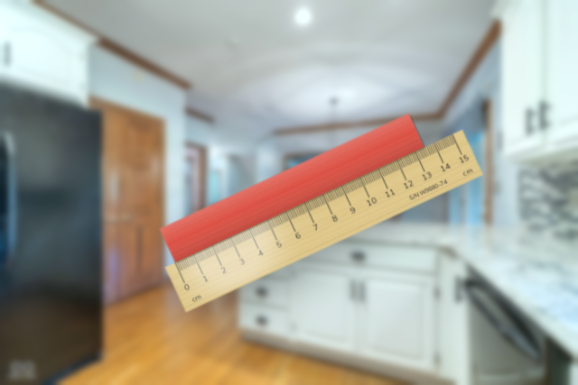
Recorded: 13.5 cm
